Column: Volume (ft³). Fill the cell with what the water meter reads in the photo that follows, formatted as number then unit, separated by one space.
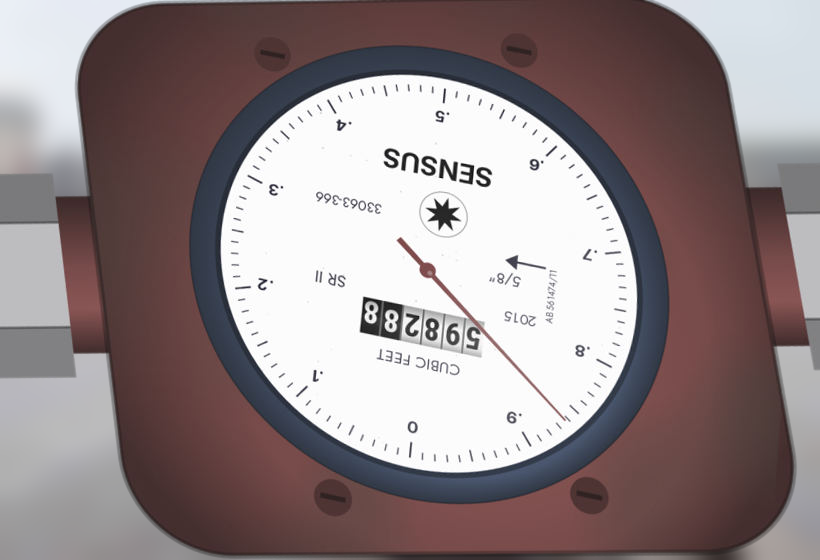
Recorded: 598287.86 ft³
